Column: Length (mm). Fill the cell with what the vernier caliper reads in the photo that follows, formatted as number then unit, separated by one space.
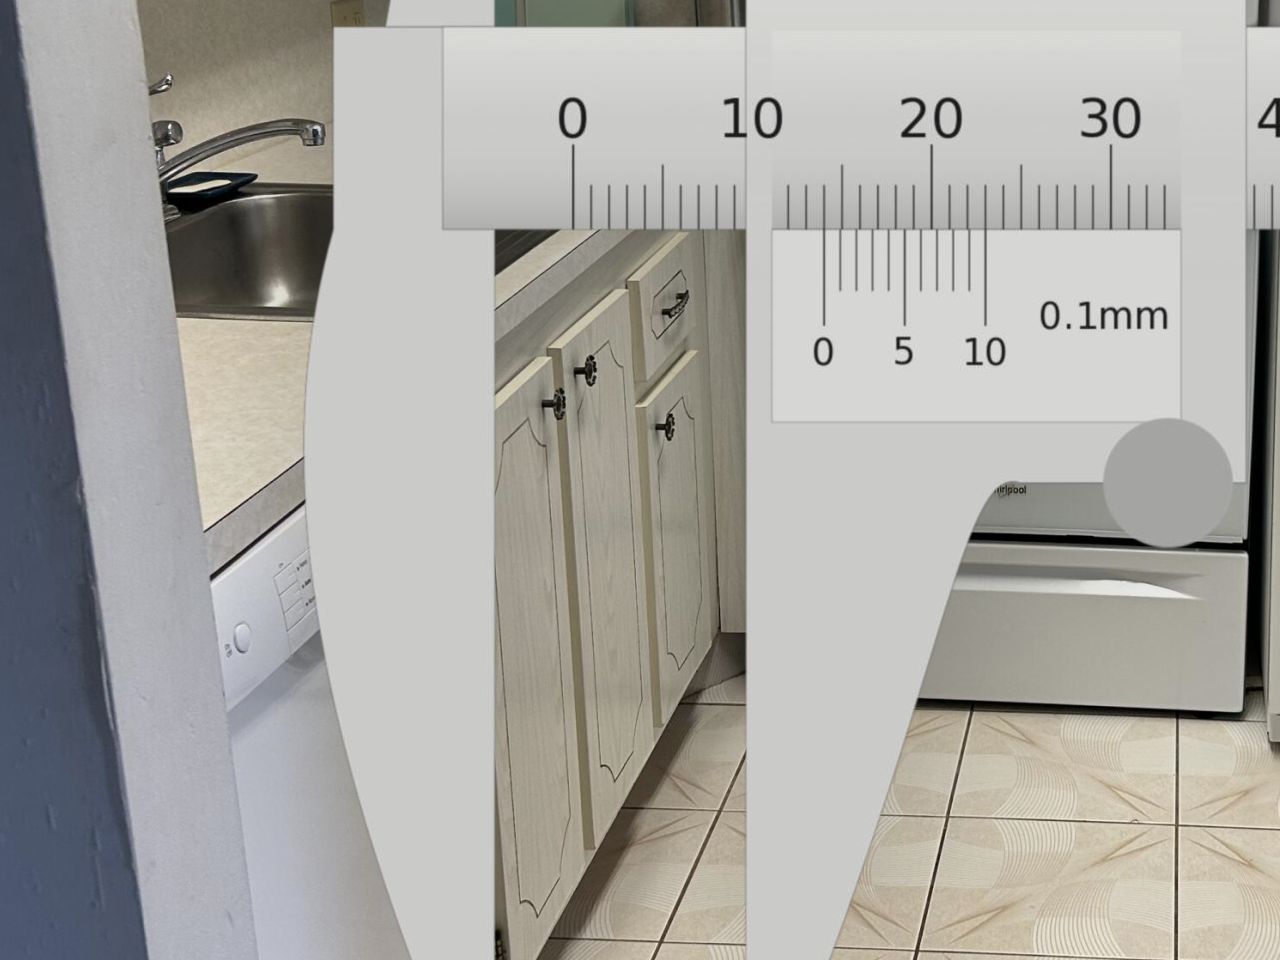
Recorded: 14.0 mm
